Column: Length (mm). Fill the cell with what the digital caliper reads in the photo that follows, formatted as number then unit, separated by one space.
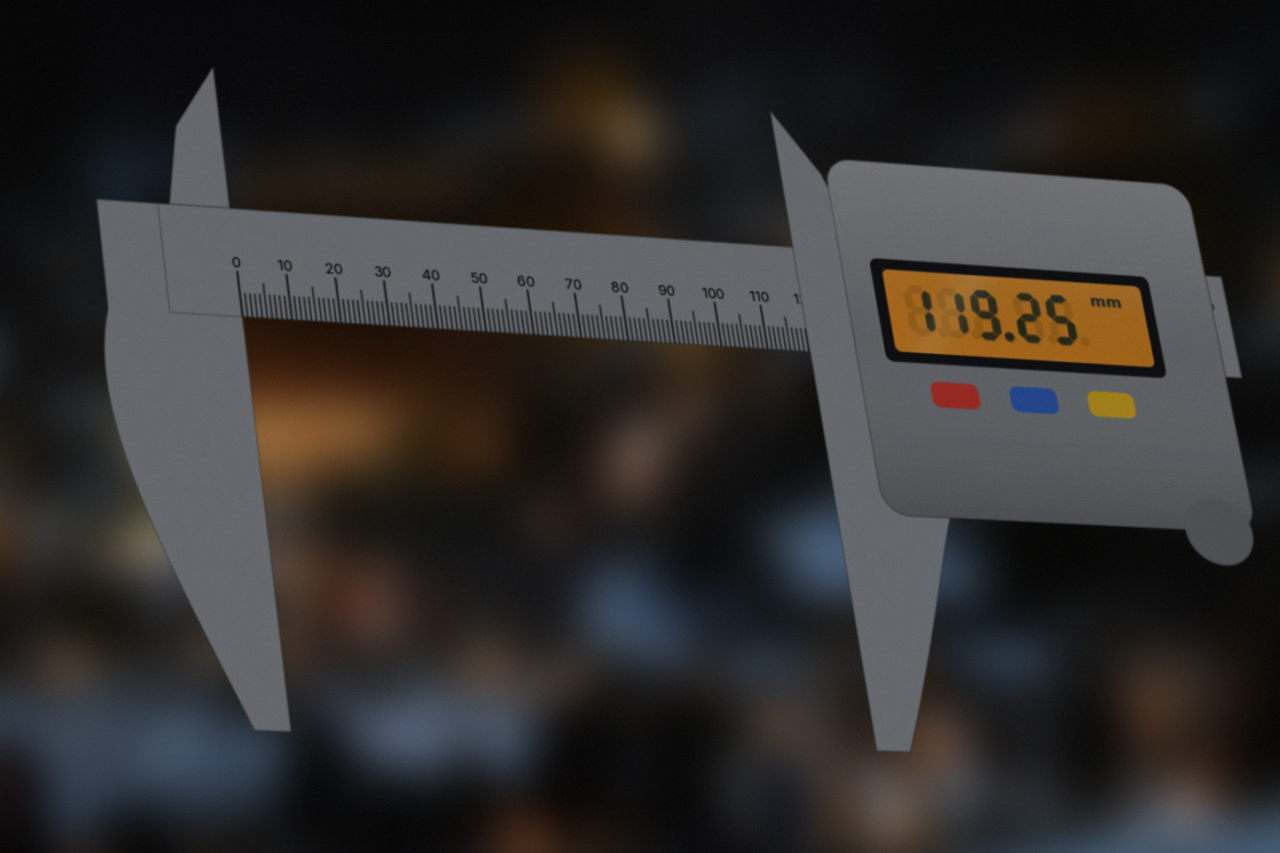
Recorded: 119.25 mm
